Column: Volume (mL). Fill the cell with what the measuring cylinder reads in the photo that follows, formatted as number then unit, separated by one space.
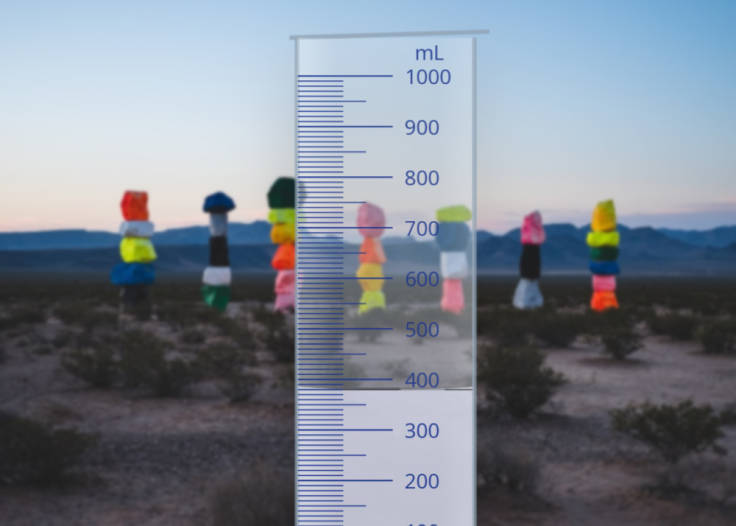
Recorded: 380 mL
